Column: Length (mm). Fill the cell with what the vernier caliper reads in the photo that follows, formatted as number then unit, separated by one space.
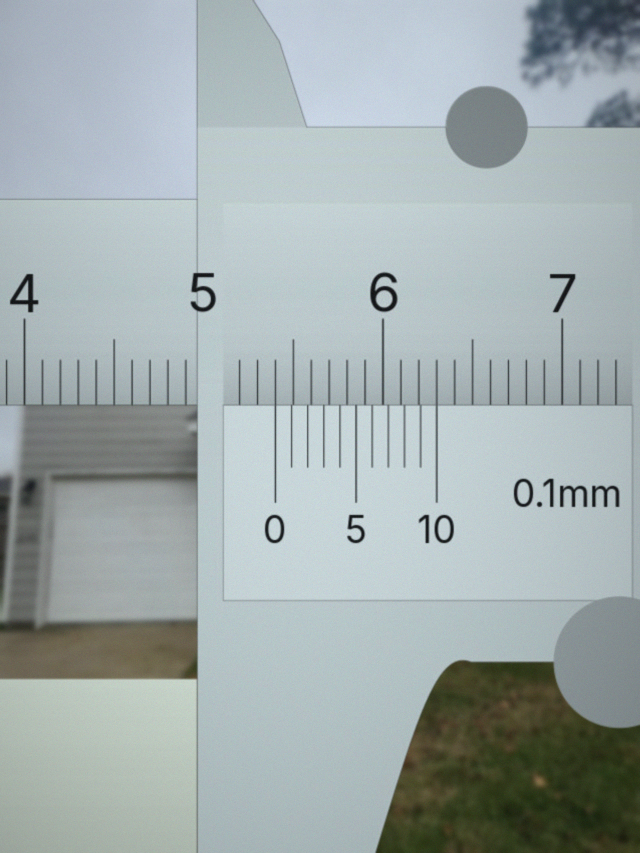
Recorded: 54.0 mm
